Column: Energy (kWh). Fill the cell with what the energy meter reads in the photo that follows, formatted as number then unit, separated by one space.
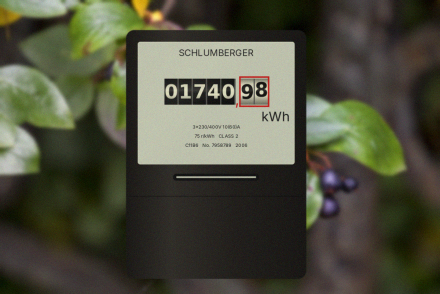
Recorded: 1740.98 kWh
